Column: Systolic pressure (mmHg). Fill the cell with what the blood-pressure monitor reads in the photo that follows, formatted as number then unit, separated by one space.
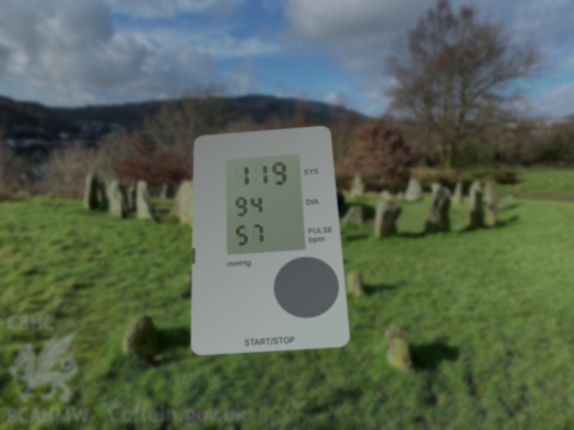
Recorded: 119 mmHg
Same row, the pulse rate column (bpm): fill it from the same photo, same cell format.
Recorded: 57 bpm
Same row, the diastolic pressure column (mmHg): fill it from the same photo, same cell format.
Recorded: 94 mmHg
